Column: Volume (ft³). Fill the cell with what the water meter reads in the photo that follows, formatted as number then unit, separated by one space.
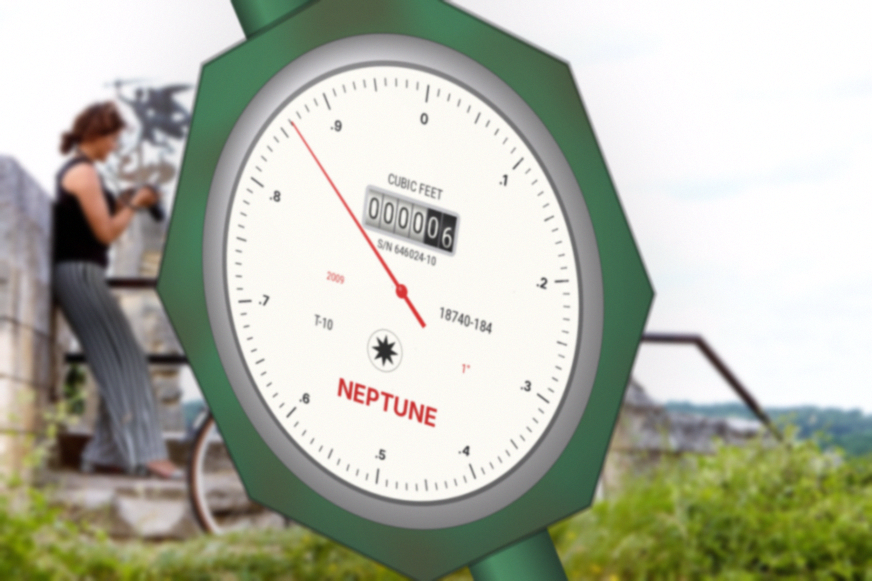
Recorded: 5.86 ft³
